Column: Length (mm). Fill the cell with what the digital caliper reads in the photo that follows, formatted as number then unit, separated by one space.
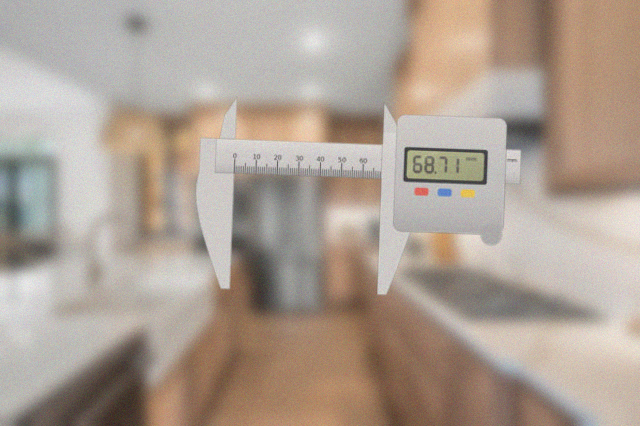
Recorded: 68.71 mm
